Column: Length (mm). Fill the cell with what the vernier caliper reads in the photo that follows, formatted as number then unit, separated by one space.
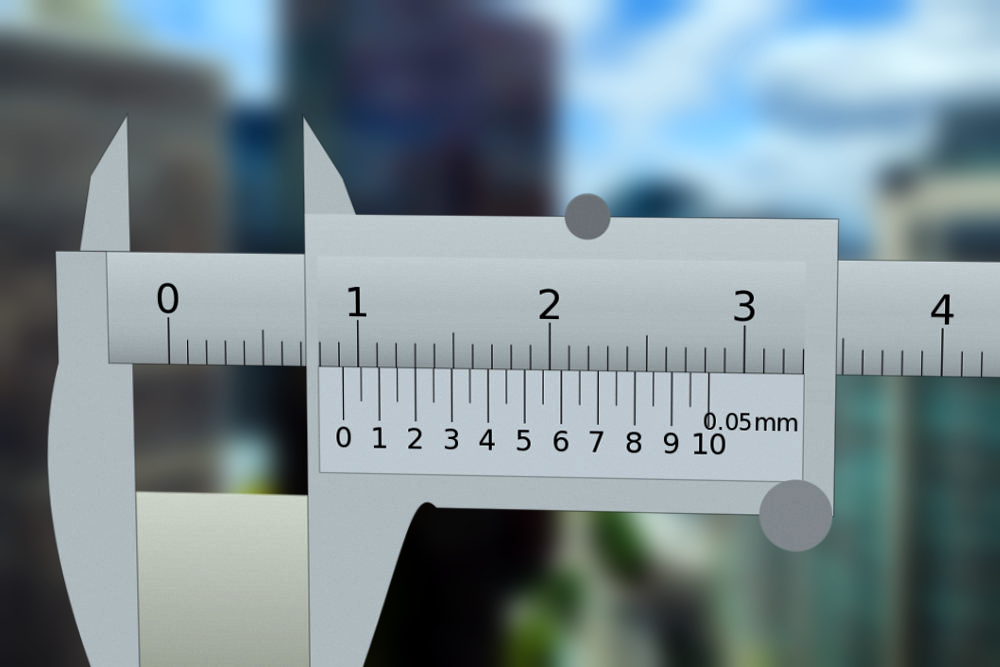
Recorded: 9.2 mm
